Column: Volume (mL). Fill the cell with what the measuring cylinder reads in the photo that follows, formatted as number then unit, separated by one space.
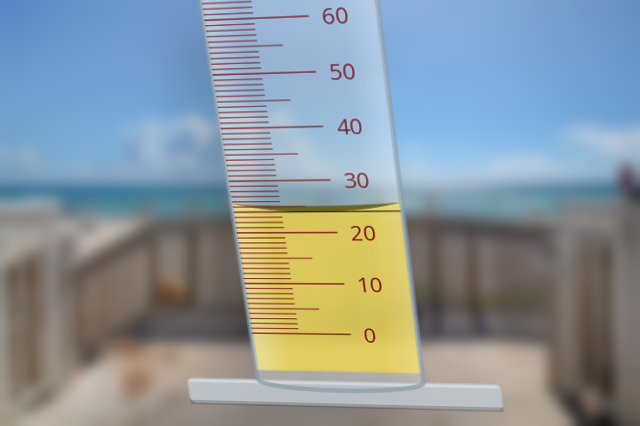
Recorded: 24 mL
